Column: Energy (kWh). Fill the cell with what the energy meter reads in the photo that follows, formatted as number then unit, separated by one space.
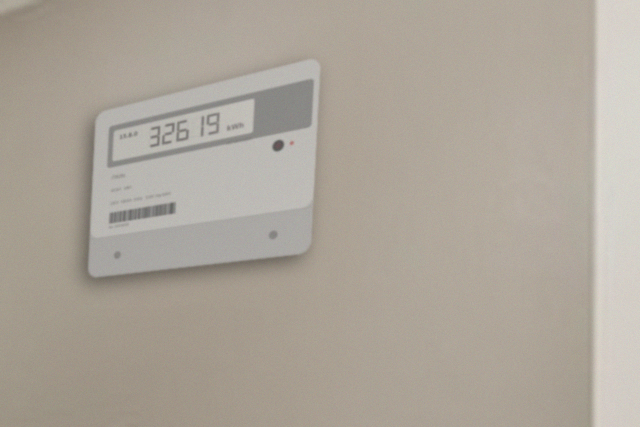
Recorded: 32619 kWh
